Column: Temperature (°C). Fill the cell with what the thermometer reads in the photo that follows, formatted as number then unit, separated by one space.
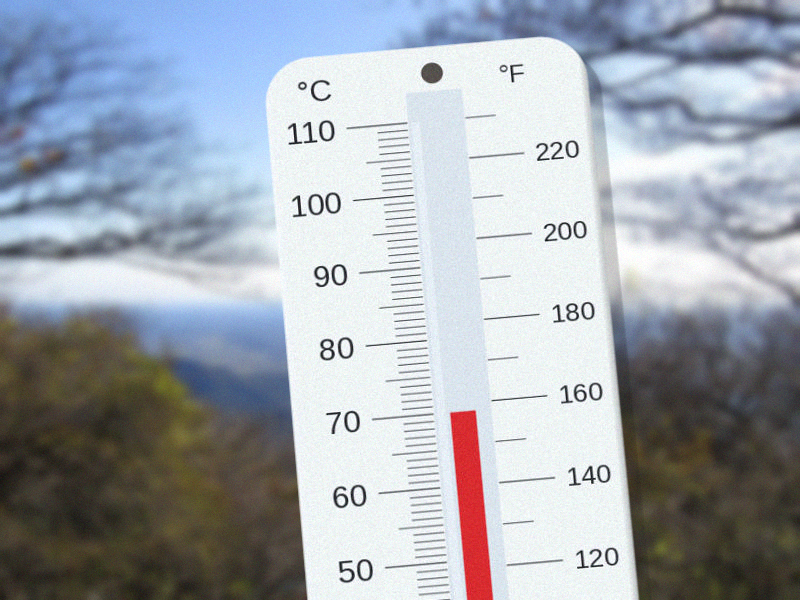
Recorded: 70 °C
